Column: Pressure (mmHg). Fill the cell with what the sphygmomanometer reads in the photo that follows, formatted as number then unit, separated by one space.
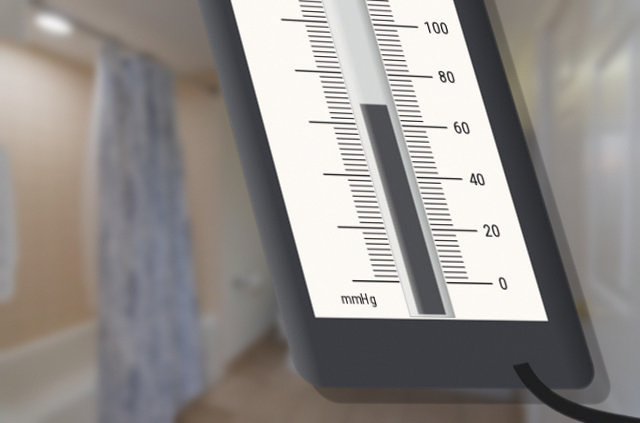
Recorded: 68 mmHg
